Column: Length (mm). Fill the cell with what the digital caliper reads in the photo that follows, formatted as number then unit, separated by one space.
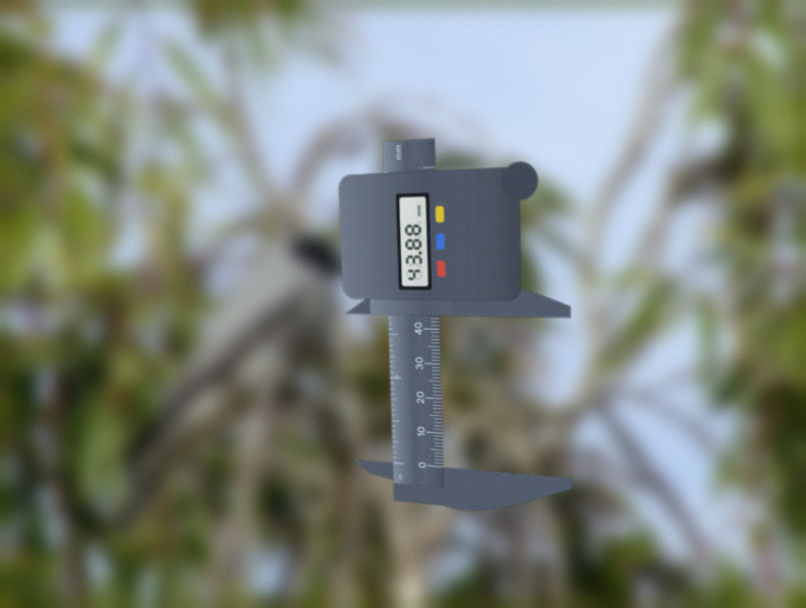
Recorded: 43.88 mm
